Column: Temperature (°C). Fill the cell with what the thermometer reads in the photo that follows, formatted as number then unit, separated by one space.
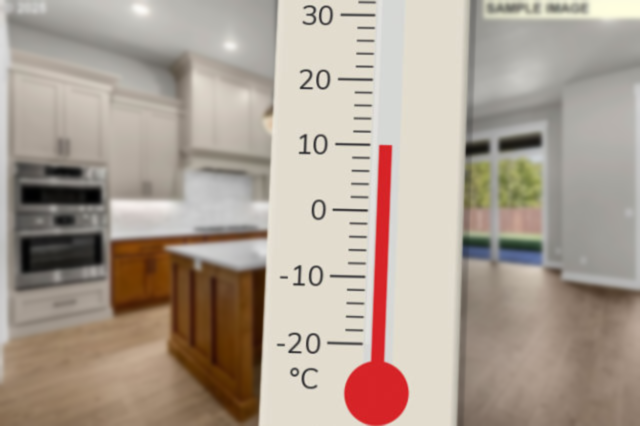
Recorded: 10 °C
